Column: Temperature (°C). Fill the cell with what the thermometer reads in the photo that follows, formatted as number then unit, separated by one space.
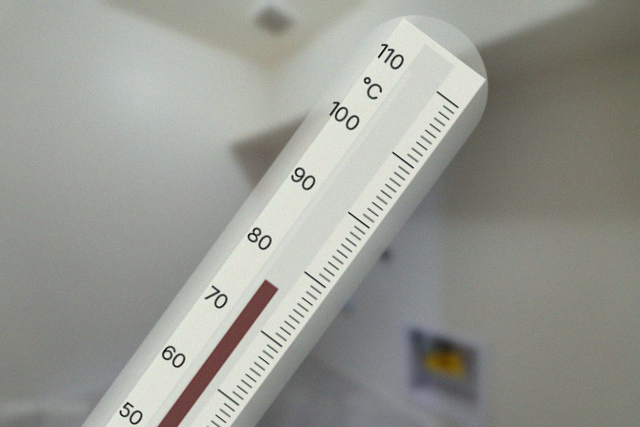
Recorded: 76 °C
